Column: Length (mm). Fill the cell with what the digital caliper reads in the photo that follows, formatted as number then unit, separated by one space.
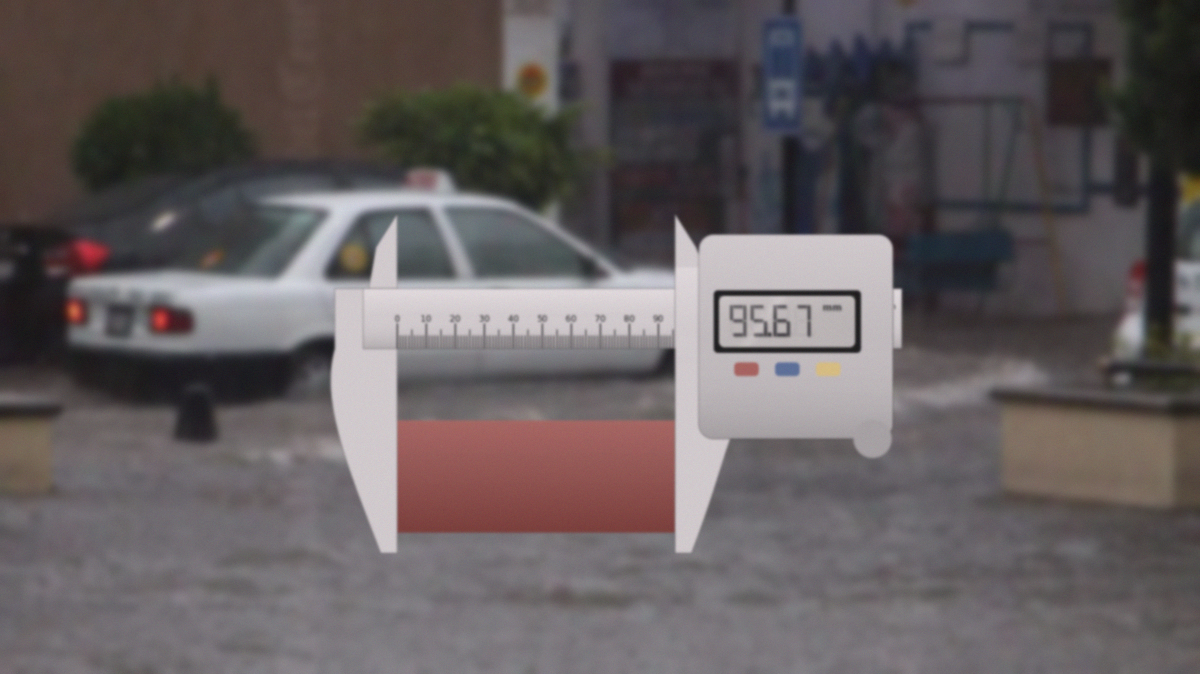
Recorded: 95.67 mm
